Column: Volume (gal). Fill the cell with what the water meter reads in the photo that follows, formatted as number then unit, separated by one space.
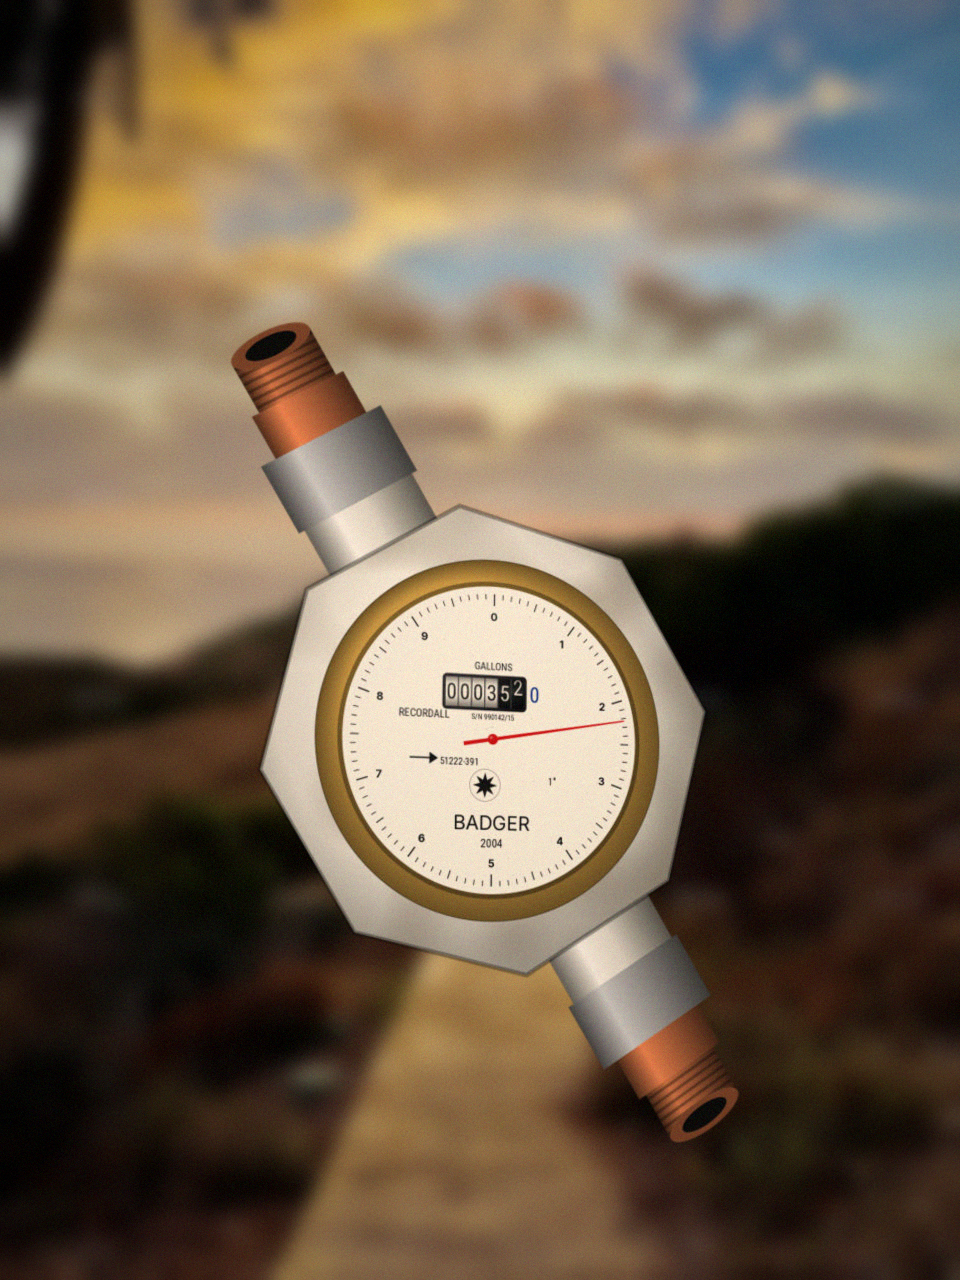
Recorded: 3522.2 gal
